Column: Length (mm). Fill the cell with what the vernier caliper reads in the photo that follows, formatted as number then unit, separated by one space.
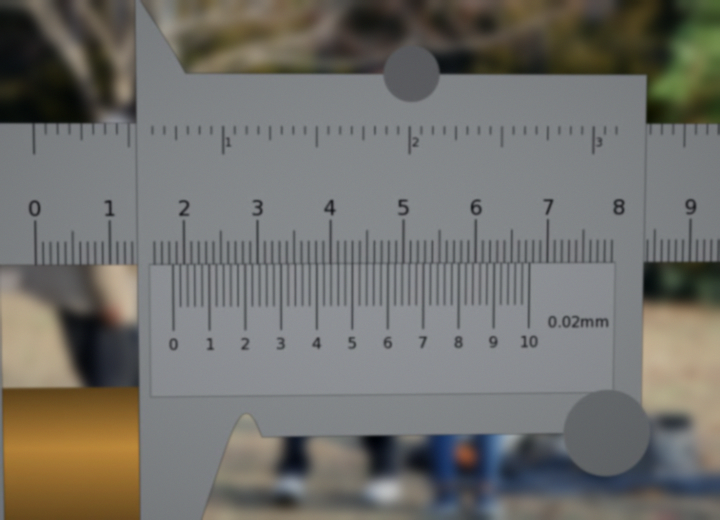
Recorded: 18.5 mm
